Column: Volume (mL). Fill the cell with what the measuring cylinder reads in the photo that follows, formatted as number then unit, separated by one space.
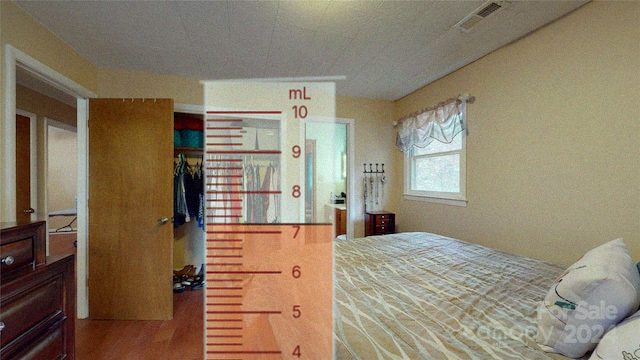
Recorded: 7.2 mL
